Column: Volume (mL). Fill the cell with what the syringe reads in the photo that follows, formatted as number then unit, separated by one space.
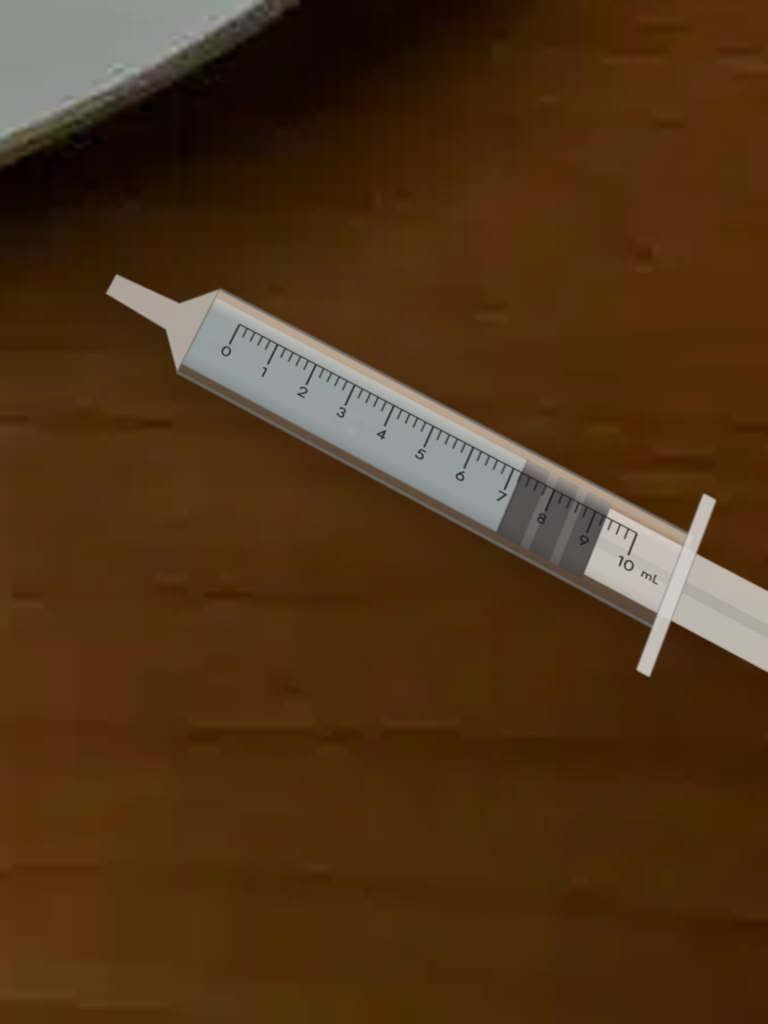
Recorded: 7.2 mL
